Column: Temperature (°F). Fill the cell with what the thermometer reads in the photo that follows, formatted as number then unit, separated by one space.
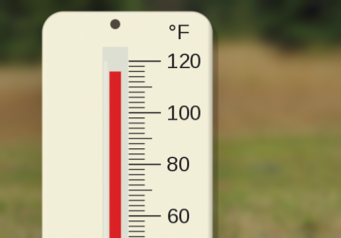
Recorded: 116 °F
